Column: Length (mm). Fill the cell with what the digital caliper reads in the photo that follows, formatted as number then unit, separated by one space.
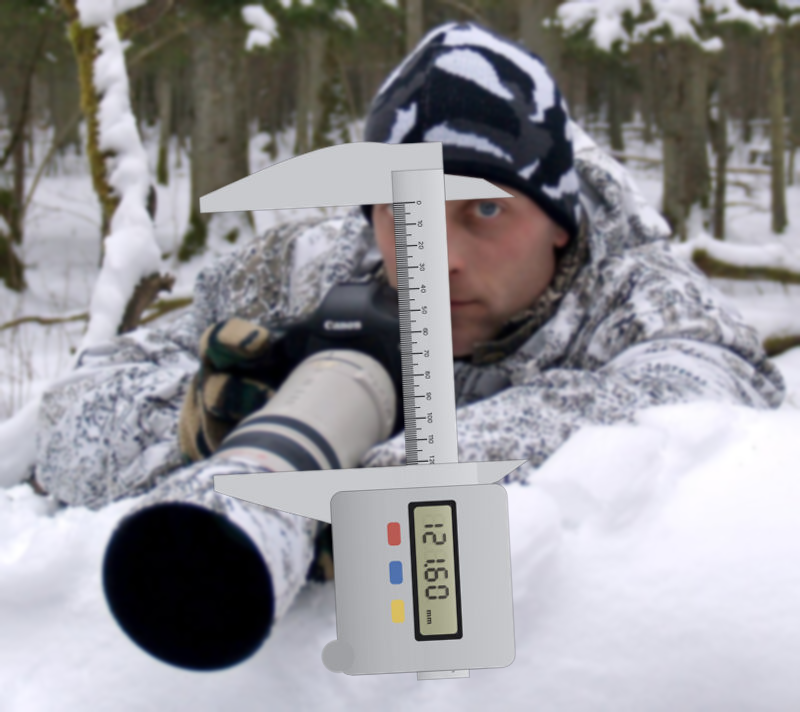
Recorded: 121.60 mm
